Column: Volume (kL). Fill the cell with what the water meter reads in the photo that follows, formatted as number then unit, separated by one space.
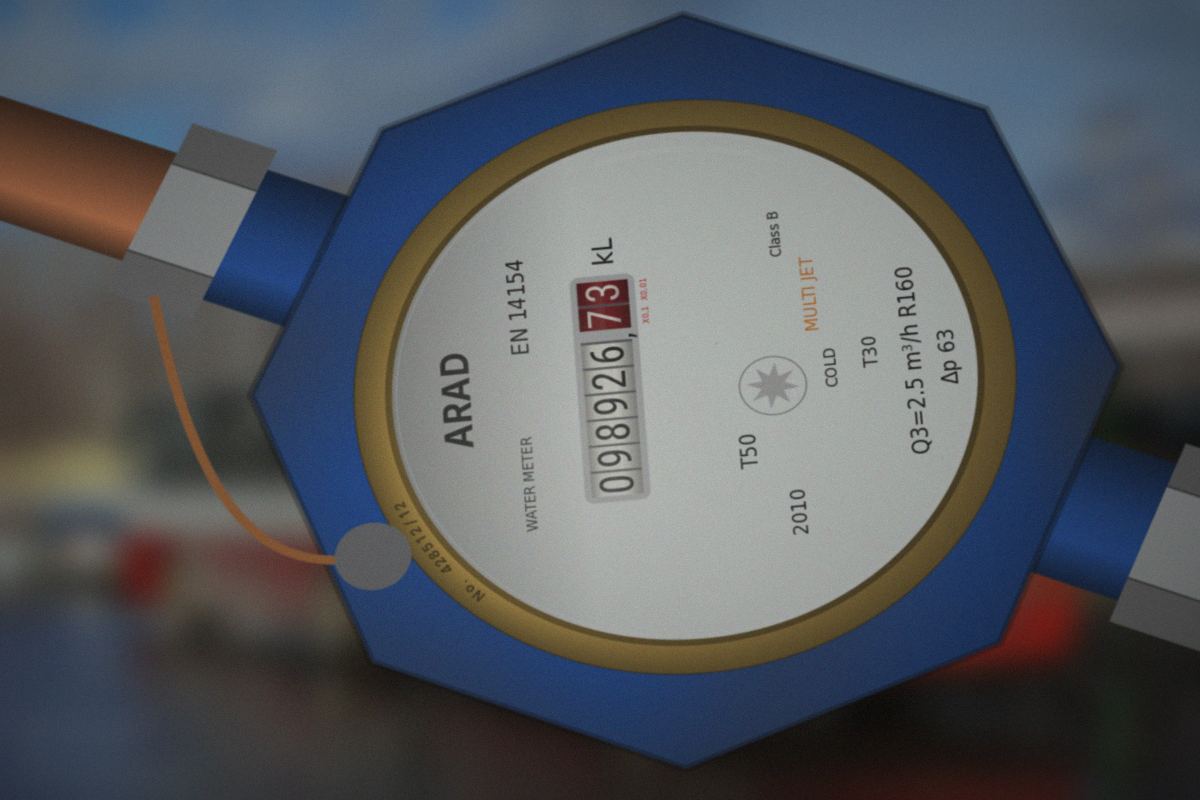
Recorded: 98926.73 kL
